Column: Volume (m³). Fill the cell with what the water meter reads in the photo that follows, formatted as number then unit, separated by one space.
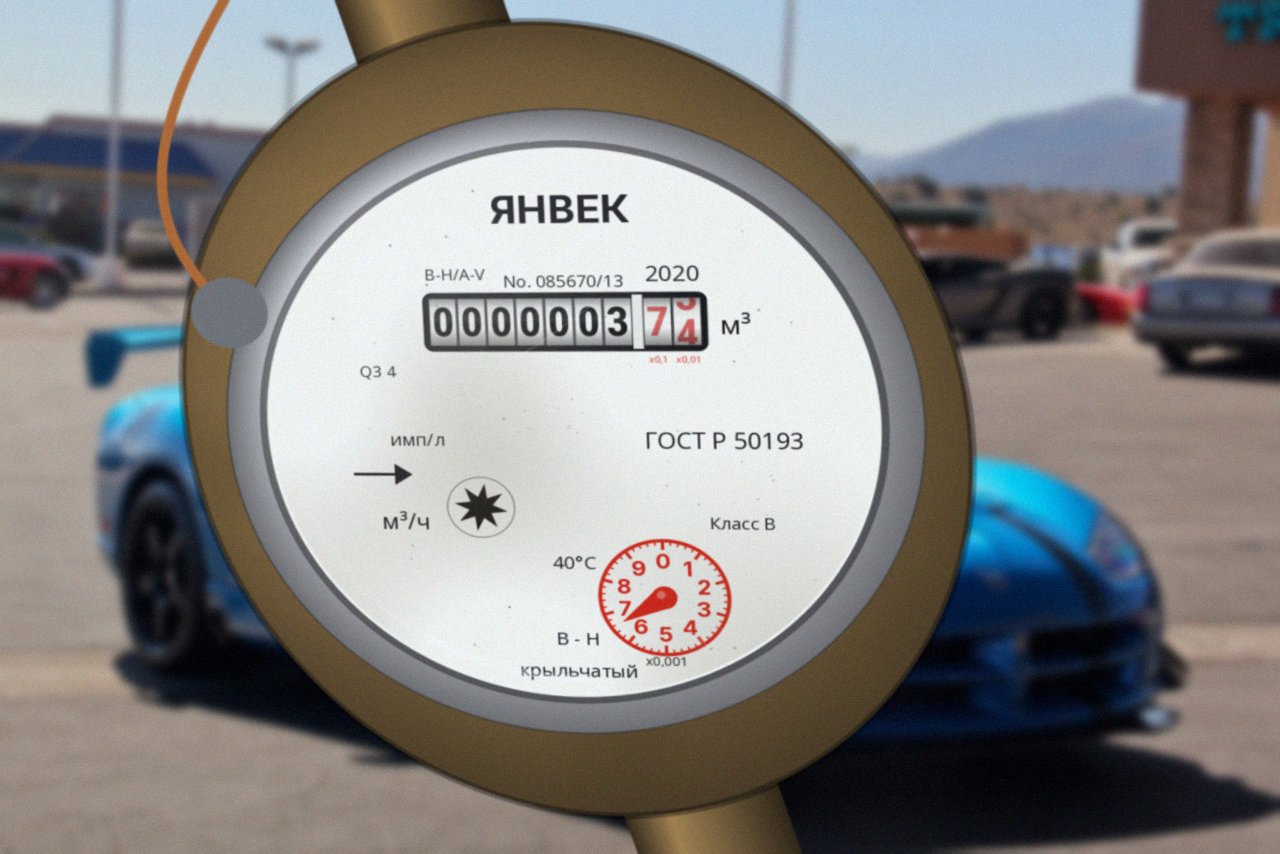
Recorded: 3.736 m³
